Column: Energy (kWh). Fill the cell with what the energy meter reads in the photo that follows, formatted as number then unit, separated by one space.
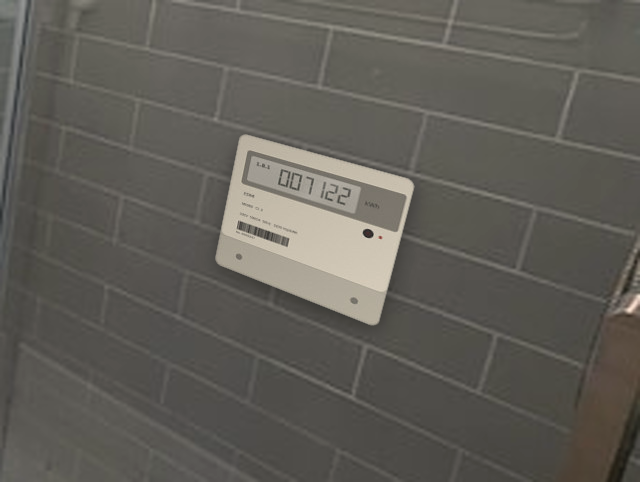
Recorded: 7122 kWh
